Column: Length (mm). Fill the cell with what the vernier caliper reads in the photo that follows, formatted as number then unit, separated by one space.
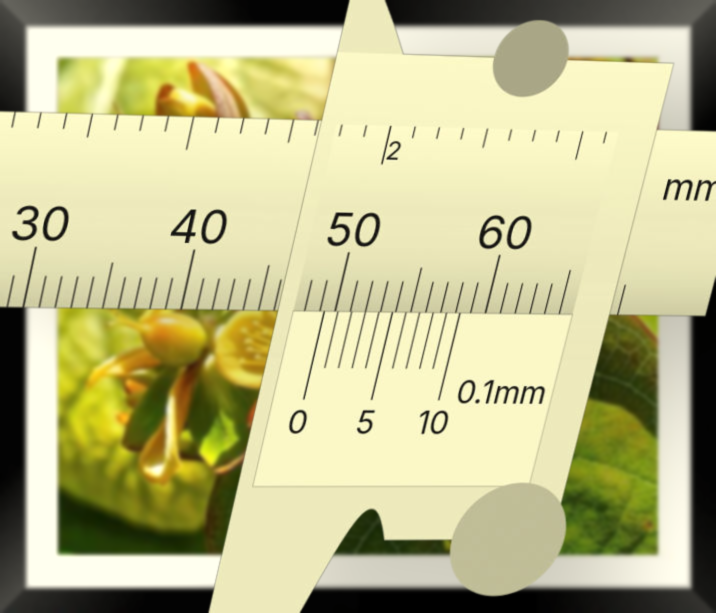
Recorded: 49.3 mm
